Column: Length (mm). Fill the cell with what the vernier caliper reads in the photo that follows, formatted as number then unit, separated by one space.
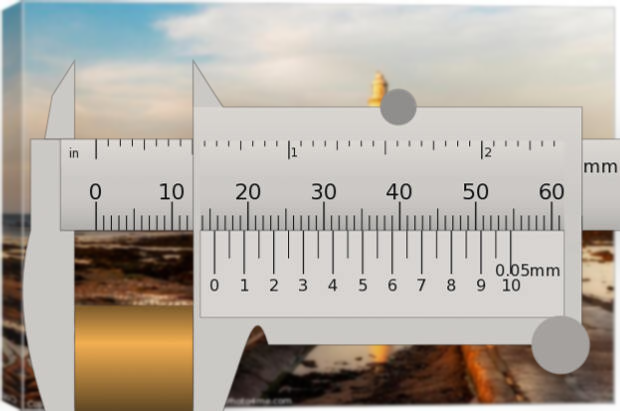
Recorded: 15.6 mm
